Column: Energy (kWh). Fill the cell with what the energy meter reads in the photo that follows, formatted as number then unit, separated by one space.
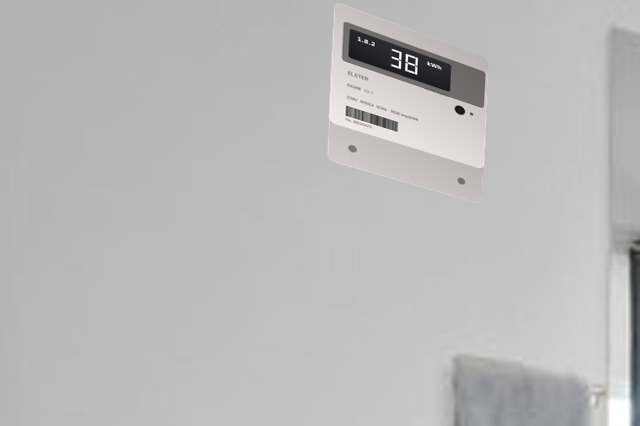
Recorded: 38 kWh
